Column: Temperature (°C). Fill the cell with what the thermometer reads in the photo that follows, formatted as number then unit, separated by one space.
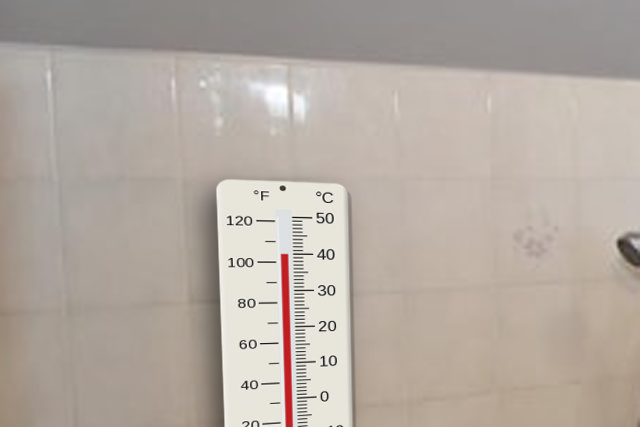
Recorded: 40 °C
